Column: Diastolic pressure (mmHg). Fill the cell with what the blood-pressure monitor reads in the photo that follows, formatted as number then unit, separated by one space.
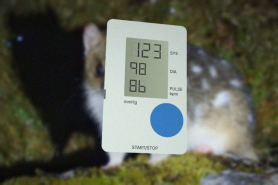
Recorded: 98 mmHg
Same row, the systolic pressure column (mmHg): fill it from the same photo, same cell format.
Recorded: 123 mmHg
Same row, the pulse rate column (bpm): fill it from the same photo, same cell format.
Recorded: 86 bpm
